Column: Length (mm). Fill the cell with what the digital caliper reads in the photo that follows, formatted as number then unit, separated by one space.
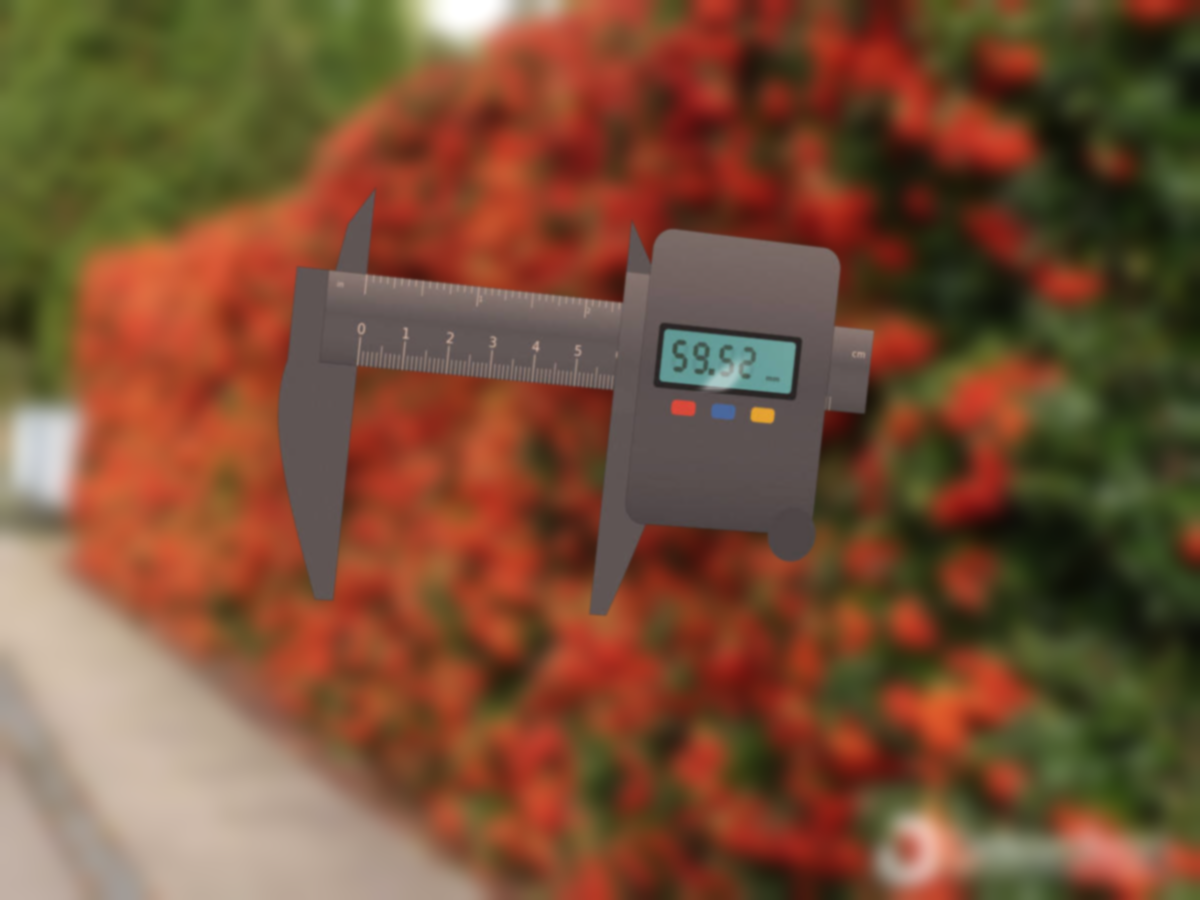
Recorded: 59.52 mm
